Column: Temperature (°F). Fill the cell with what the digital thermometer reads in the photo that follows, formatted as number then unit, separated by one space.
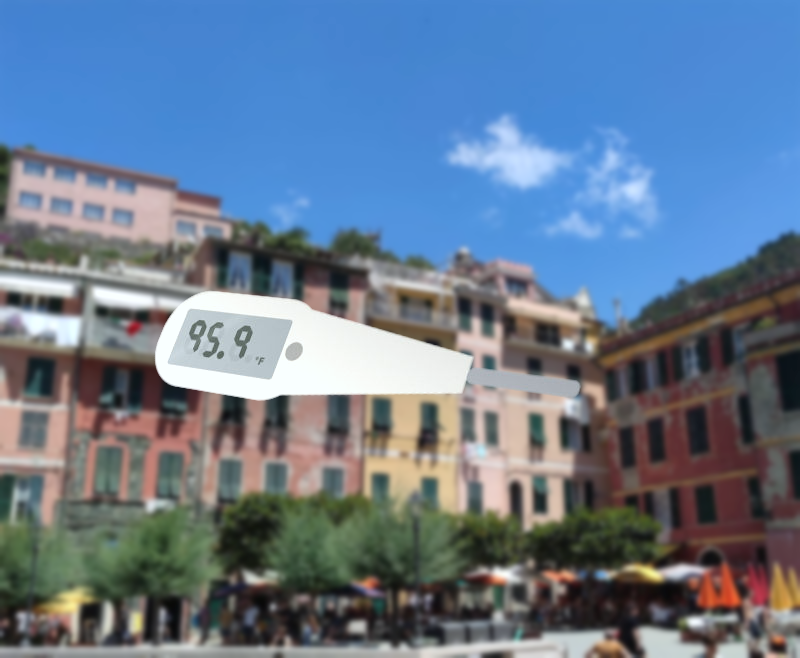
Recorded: 95.9 °F
